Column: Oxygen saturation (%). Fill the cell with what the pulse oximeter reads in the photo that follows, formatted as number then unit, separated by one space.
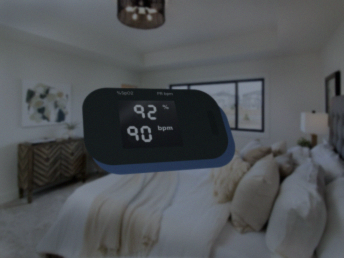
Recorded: 92 %
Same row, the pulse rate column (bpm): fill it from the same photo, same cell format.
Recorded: 90 bpm
